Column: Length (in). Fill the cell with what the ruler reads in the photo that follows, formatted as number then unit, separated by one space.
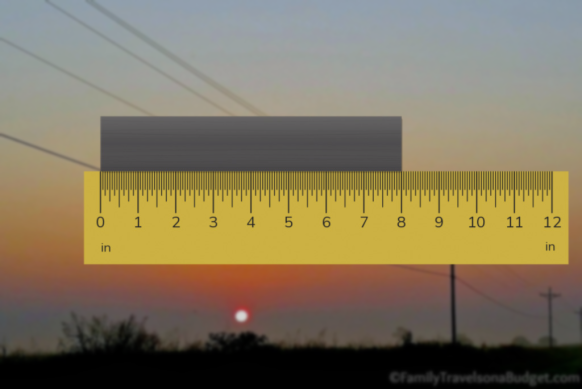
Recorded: 8 in
